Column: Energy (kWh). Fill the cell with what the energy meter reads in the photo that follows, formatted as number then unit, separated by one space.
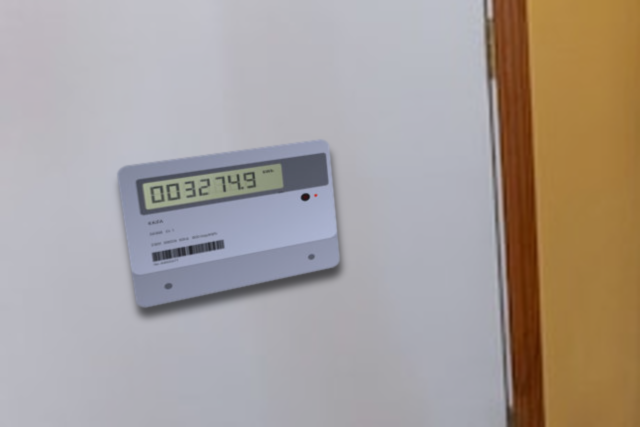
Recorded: 3274.9 kWh
